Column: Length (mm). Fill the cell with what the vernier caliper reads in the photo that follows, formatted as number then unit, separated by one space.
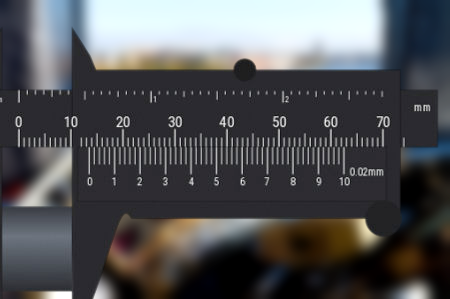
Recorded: 13.5 mm
